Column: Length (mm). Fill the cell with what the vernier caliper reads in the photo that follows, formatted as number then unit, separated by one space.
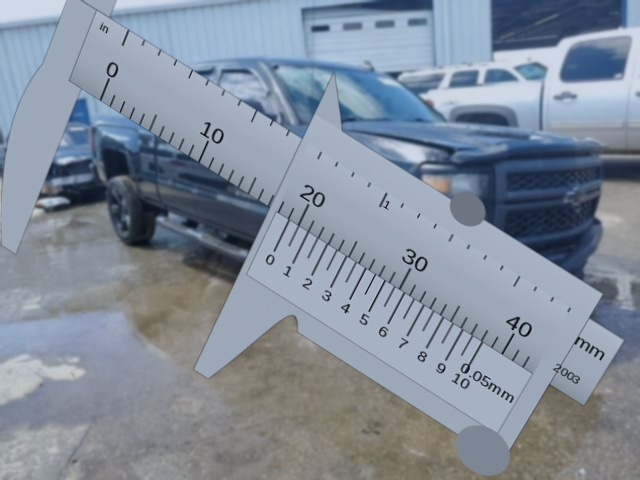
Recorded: 19.1 mm
